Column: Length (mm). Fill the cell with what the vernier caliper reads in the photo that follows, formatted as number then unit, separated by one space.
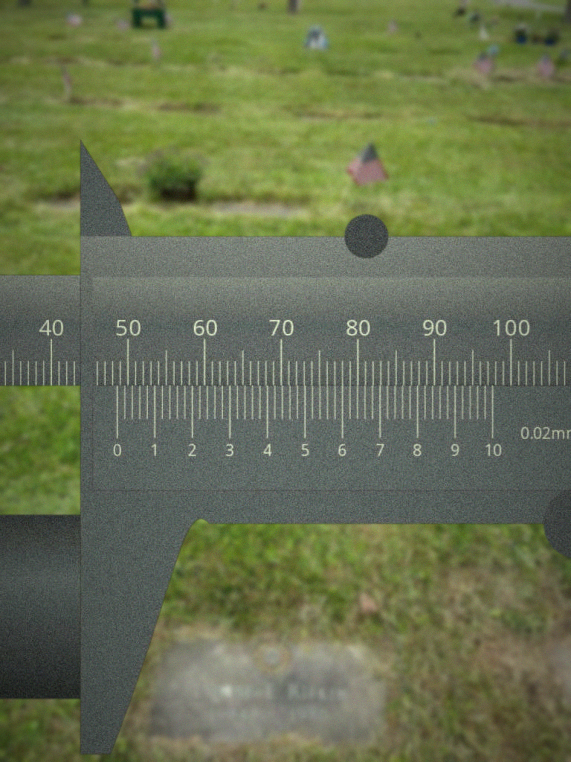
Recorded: 48.6 mm
